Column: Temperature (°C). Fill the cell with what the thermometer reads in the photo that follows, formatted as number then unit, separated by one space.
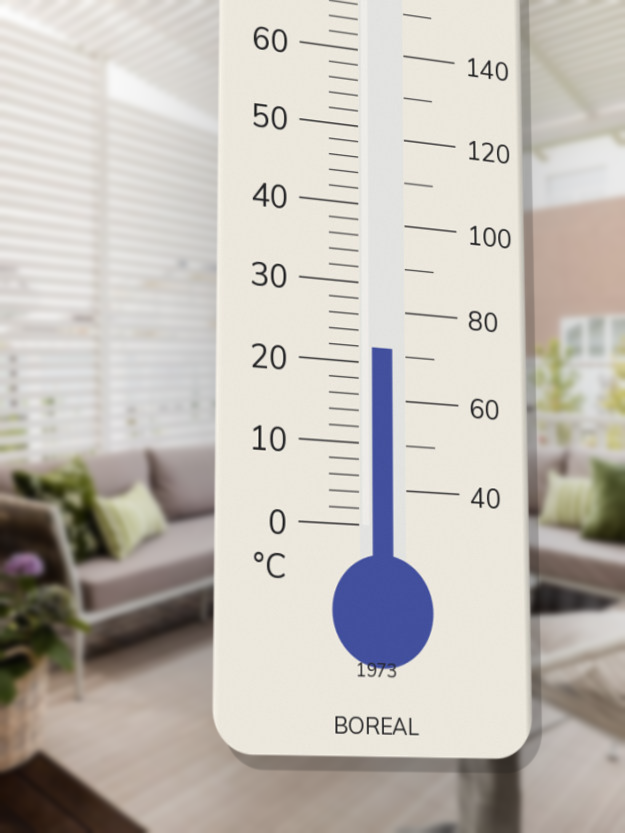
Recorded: 22 °C
